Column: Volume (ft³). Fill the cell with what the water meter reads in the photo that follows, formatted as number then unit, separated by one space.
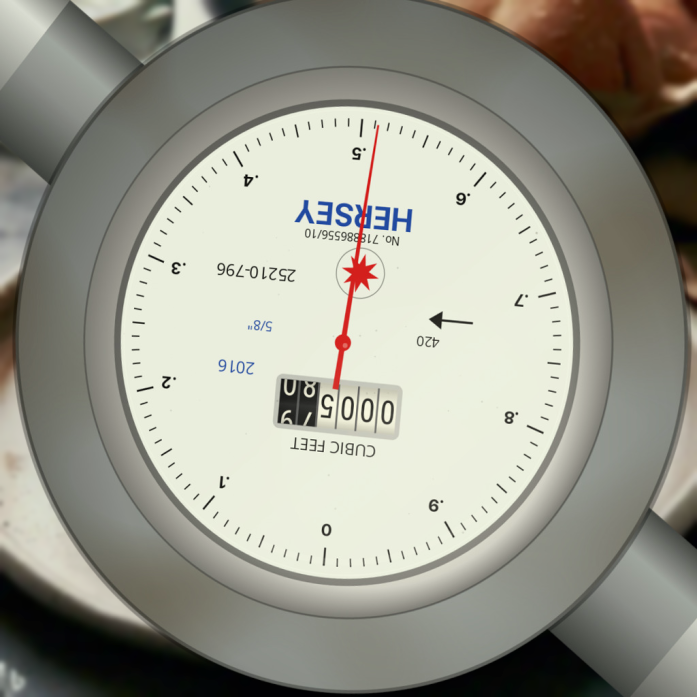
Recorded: 579.51 ft³
